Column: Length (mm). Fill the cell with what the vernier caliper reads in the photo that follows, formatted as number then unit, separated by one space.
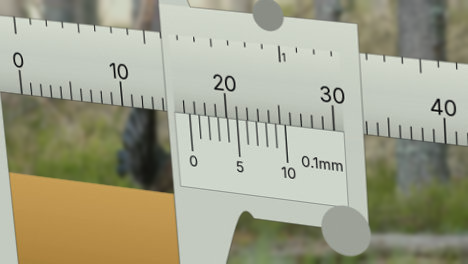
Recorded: 16.5 mm
